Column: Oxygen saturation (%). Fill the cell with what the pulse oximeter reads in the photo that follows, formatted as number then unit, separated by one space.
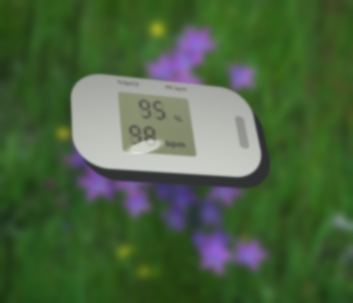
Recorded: 95 %
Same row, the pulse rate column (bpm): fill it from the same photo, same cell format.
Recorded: 98 bpm
